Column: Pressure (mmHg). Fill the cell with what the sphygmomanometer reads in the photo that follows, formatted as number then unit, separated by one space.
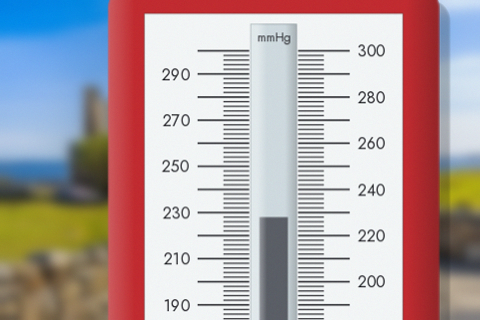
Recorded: 228 mmHg
